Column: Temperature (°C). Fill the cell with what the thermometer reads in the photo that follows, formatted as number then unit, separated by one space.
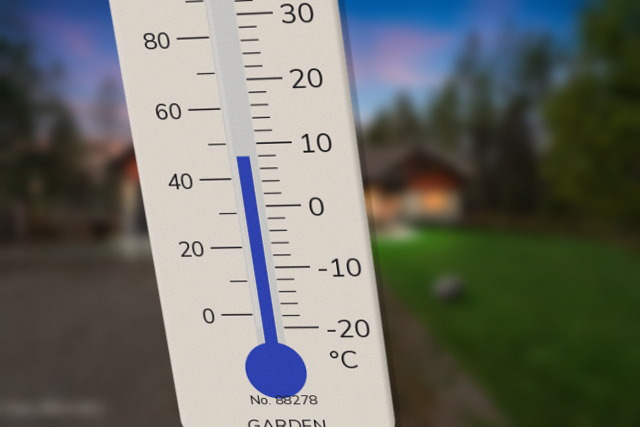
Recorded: 8 °C
